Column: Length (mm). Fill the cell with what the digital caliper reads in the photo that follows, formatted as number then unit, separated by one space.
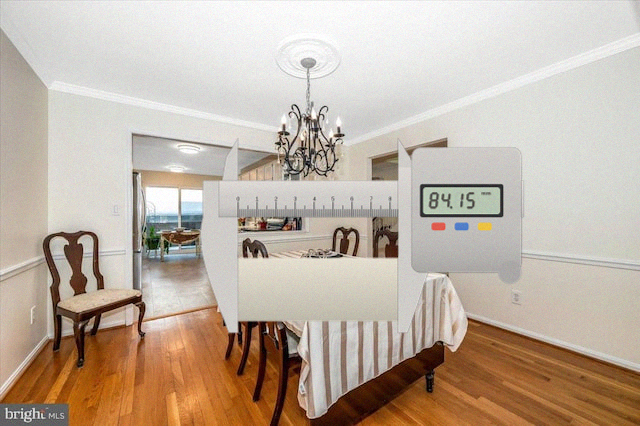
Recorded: 84.15 mm
